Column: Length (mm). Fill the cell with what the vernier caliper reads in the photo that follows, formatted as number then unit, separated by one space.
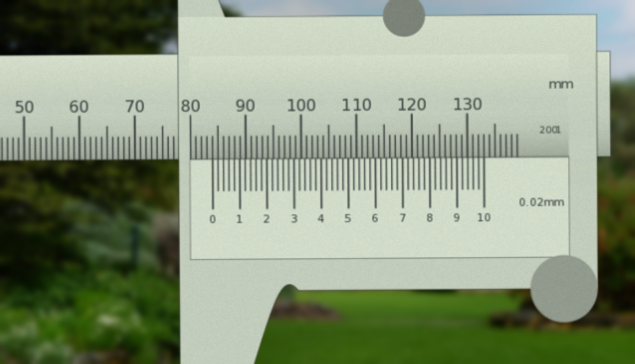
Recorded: 84.0 mm
